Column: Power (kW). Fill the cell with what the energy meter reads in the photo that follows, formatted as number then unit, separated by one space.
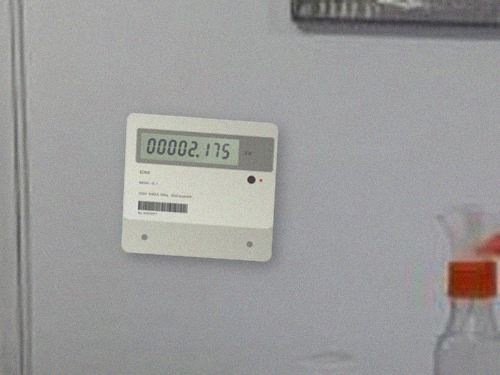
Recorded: 2.175 kW
